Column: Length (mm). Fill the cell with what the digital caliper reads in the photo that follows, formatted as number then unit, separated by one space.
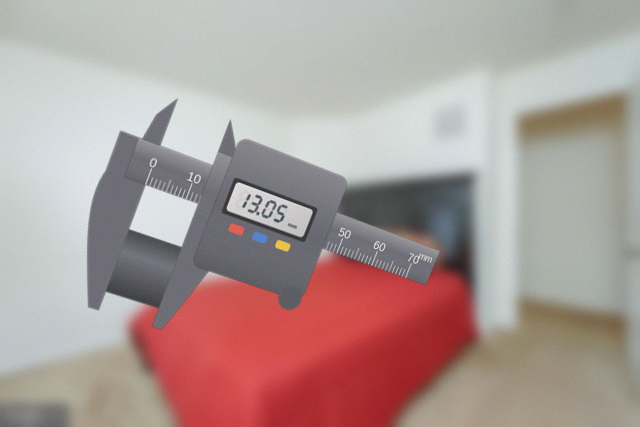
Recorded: 13.05 mm
